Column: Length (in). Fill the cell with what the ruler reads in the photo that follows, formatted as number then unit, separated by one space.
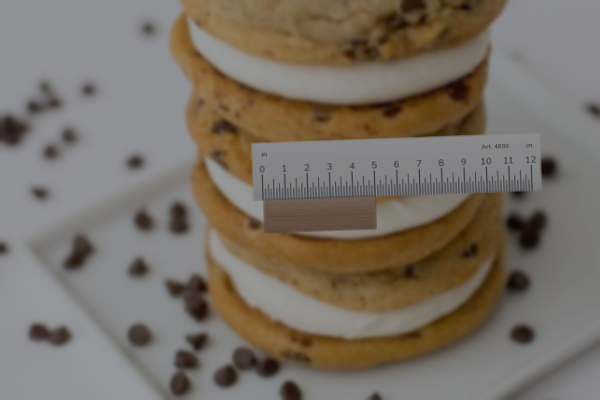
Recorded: 5 in
